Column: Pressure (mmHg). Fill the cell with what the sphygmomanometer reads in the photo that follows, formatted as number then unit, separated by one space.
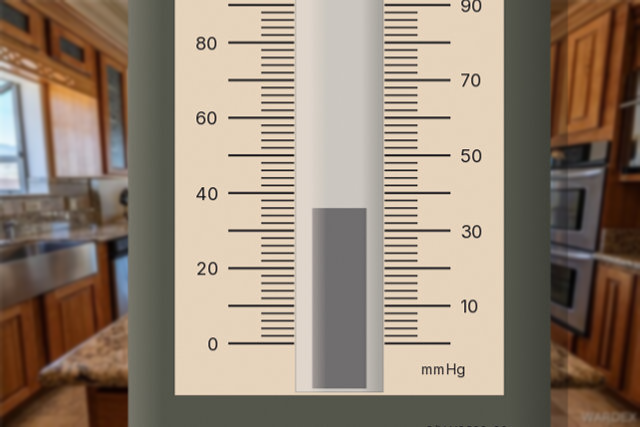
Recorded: 36 mmHg
